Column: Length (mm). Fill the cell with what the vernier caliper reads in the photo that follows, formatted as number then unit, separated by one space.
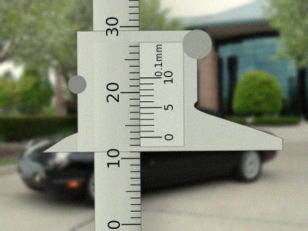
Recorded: 13.2 mm
